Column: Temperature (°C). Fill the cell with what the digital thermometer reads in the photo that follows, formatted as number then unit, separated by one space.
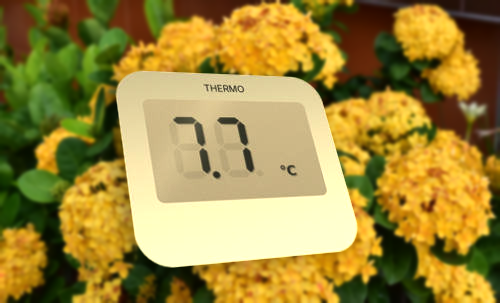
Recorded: 7.7 °C
